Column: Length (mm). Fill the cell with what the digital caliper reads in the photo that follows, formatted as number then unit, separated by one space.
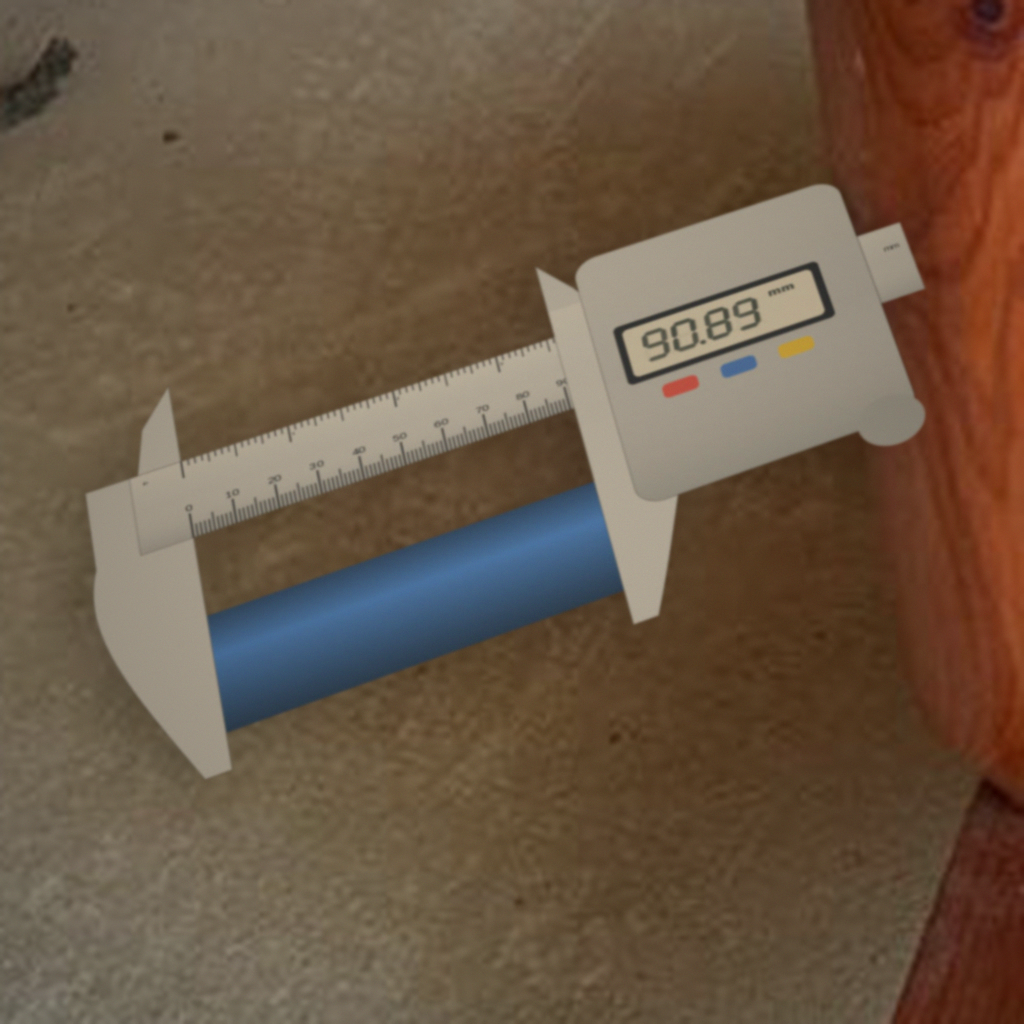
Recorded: 90.89 mm
